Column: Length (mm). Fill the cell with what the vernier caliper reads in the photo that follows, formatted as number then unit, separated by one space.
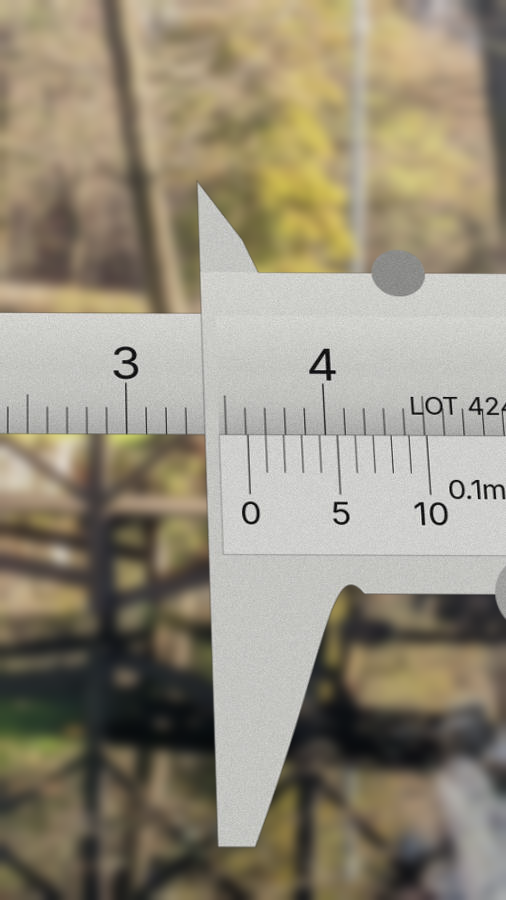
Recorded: 36.1 mm
